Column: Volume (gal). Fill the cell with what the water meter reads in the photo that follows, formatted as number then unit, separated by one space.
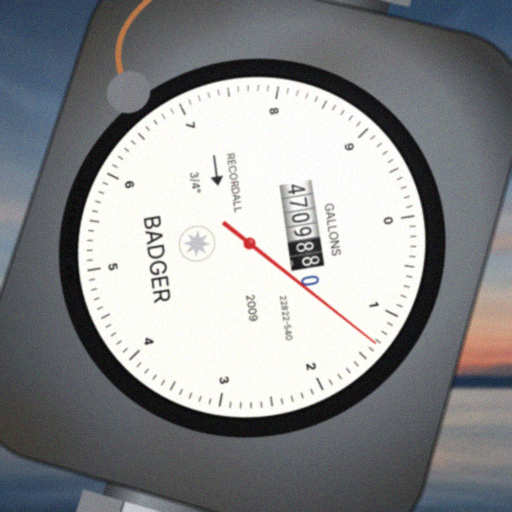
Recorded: 4709881.3 gal
